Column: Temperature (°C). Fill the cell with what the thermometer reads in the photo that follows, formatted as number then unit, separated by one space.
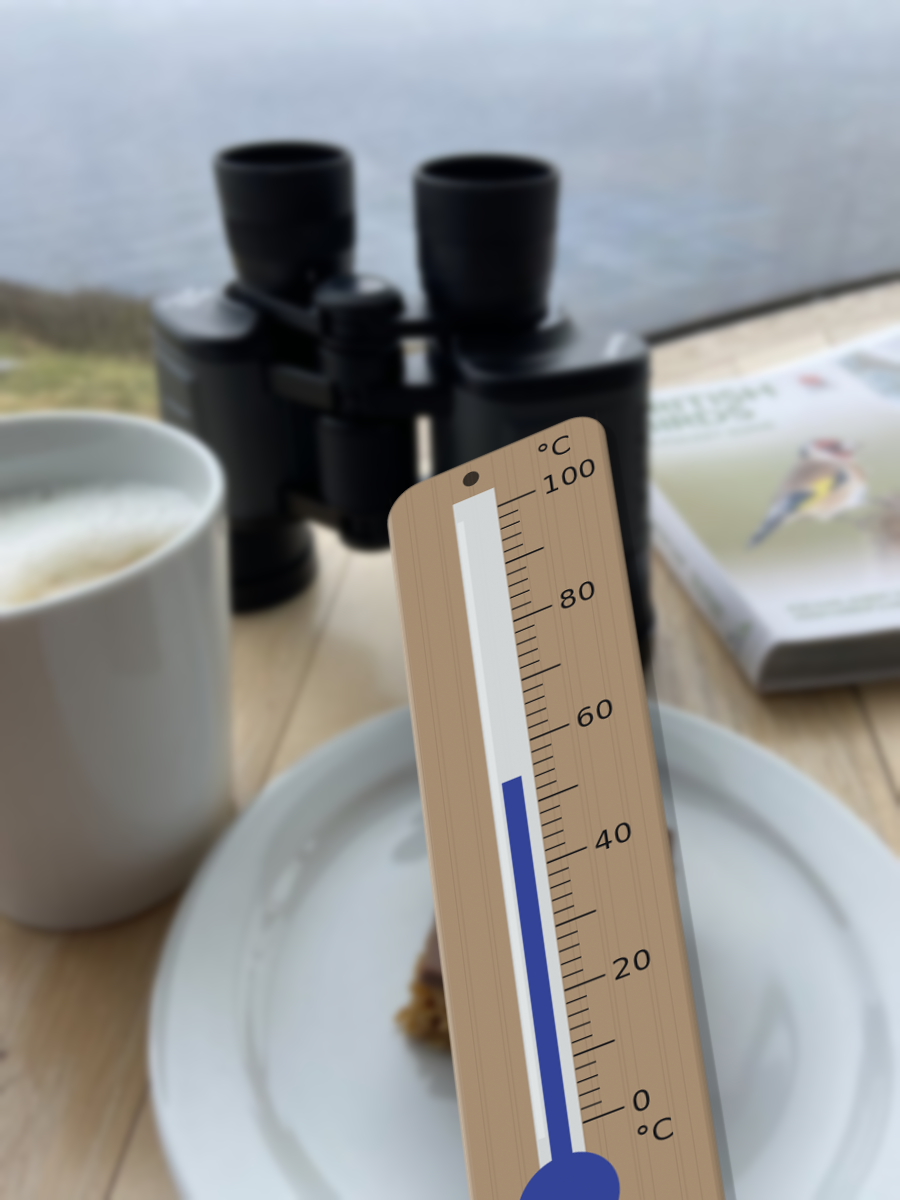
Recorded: 55 °C
